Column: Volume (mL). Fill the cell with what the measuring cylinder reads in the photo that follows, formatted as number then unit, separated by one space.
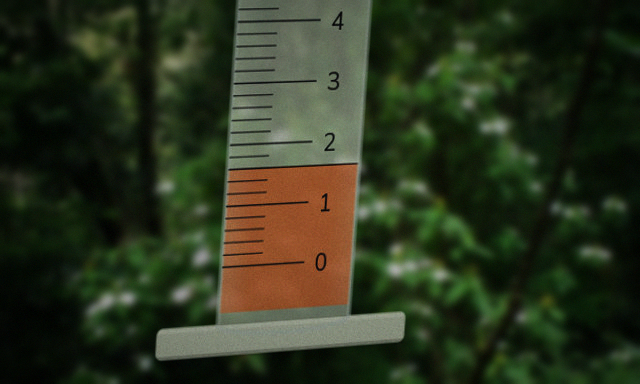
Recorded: 1.6 mL
